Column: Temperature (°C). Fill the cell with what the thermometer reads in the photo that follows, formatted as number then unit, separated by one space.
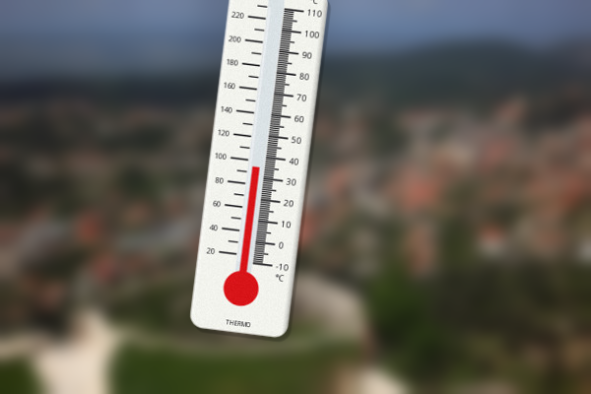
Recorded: 35 °C
